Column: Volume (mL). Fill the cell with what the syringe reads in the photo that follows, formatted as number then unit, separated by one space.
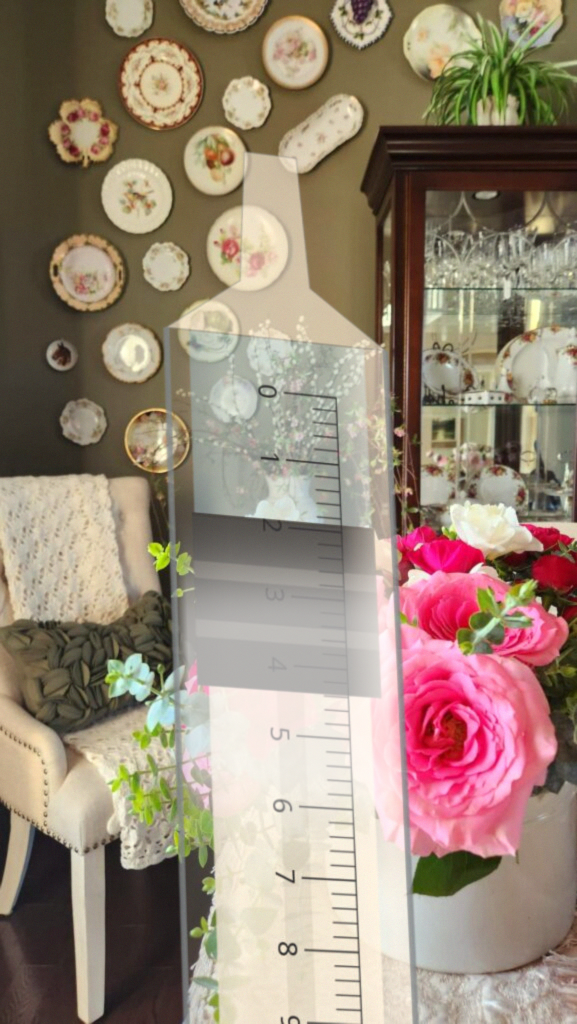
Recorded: 1.9 mL
